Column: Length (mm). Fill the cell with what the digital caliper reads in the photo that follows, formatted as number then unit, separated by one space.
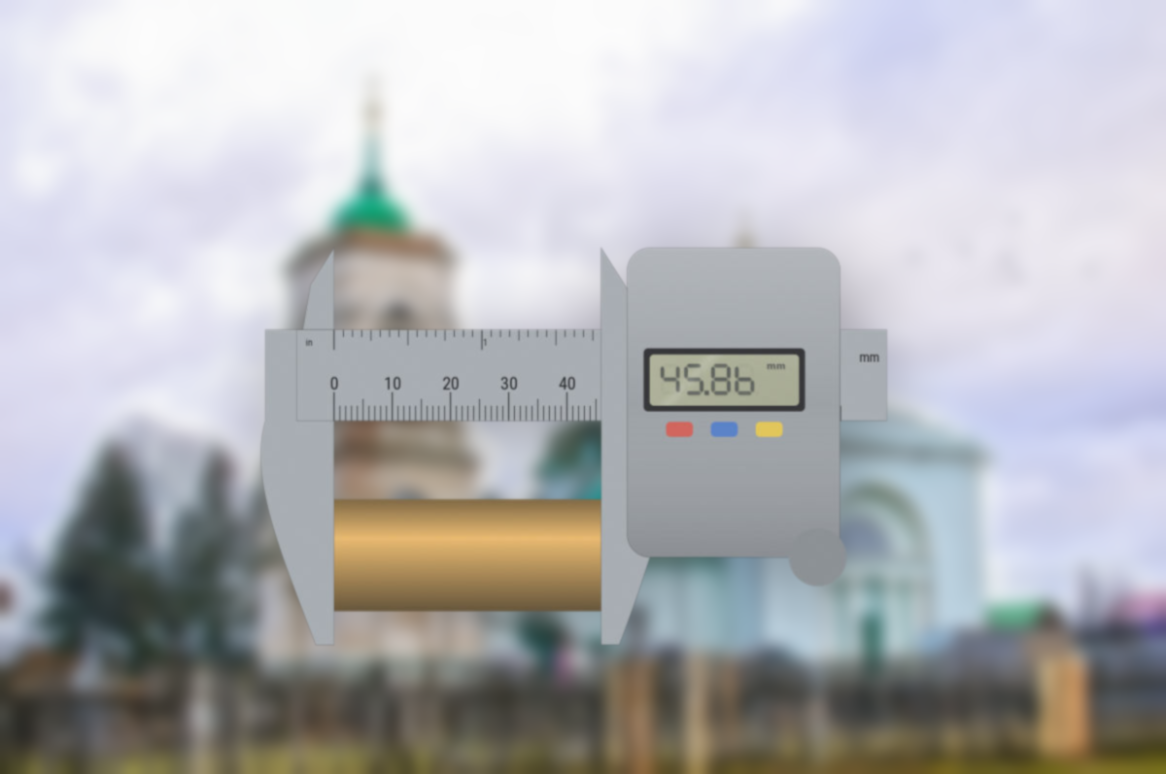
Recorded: 45.86 mm
